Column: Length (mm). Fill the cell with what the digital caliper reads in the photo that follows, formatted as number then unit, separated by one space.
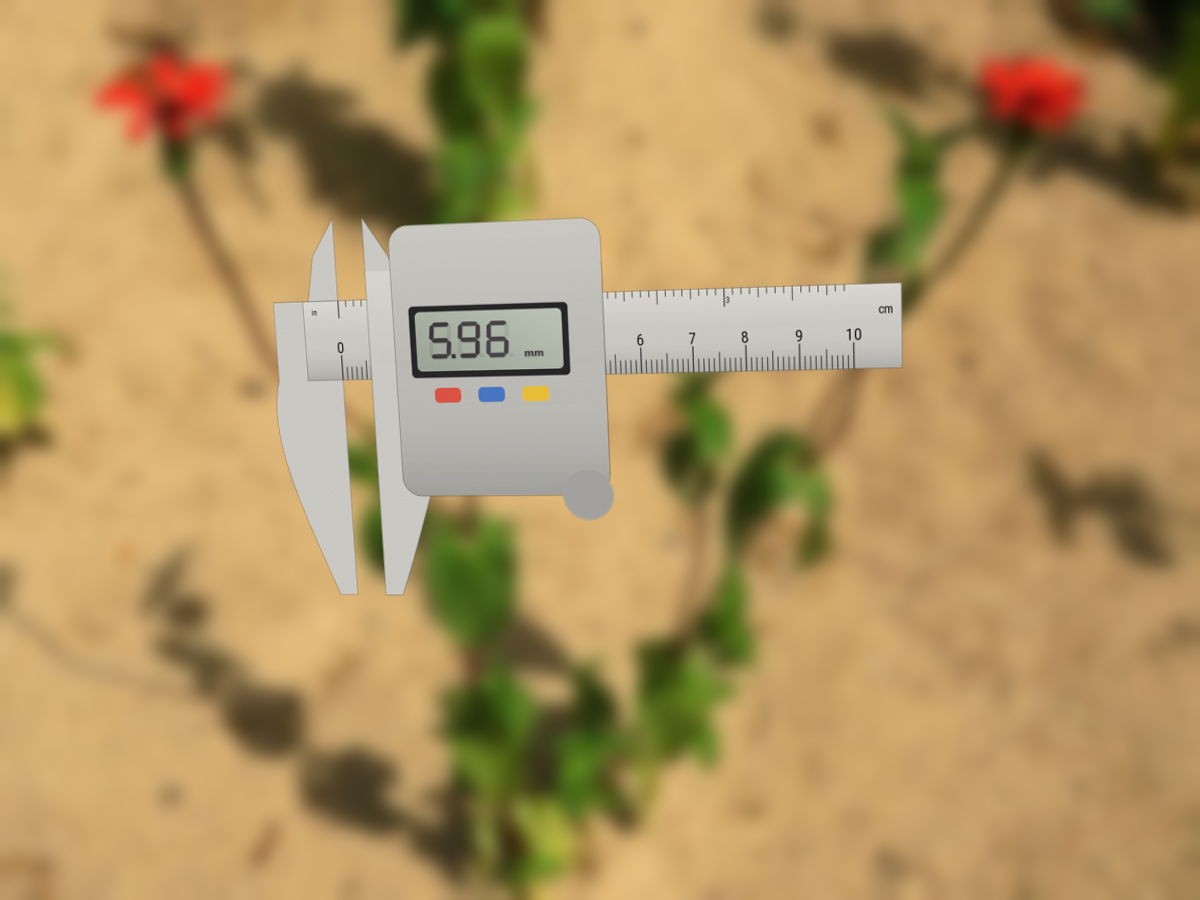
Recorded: 5.96 mm
